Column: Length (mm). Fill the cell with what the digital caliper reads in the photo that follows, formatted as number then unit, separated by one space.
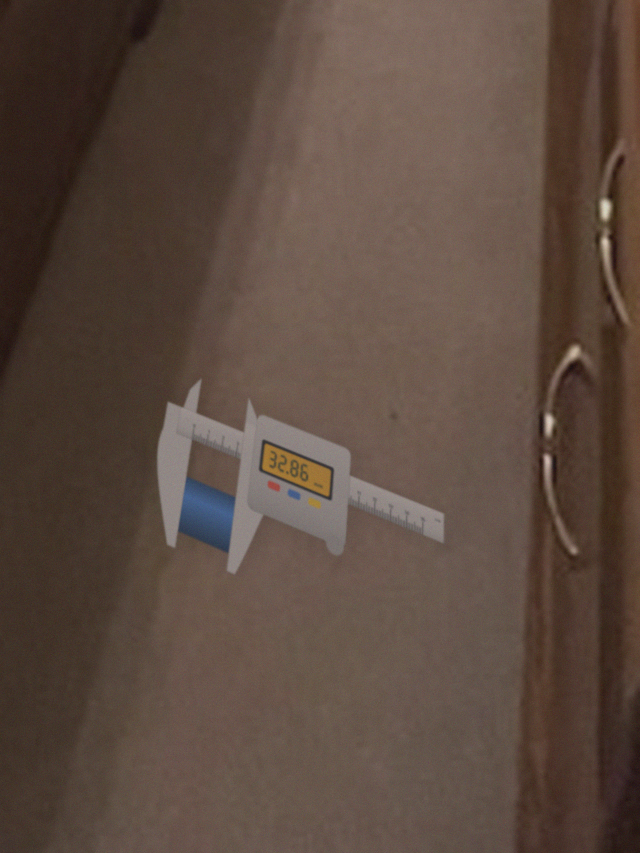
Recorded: 32.86 mm
